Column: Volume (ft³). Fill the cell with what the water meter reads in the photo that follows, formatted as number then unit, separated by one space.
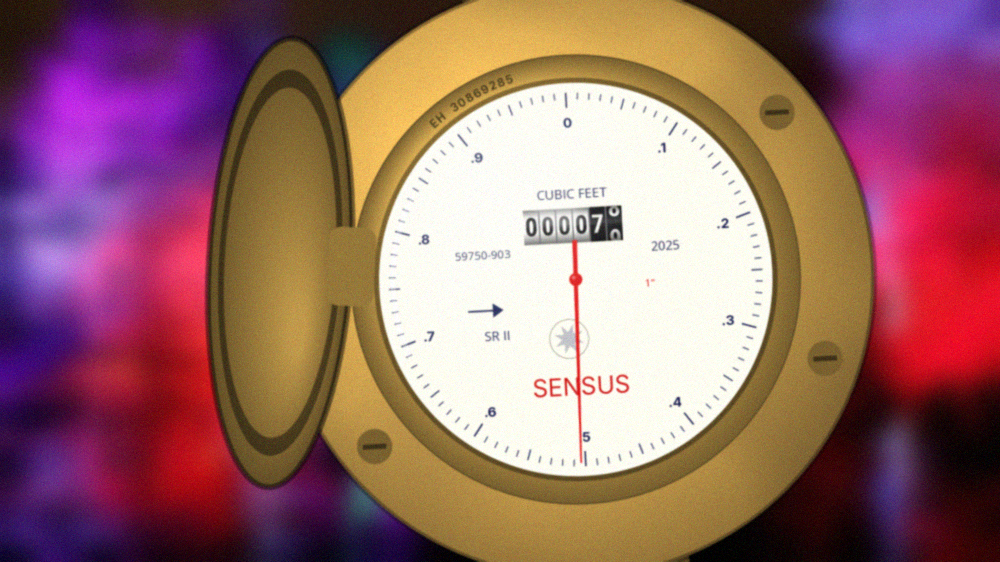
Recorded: 78.50 ft³
